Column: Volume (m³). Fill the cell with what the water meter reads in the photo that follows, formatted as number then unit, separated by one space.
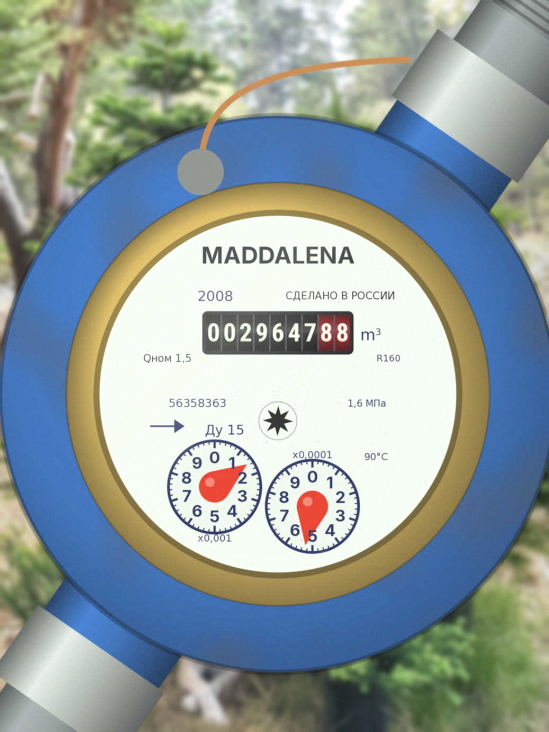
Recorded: 29647.8815 m³
